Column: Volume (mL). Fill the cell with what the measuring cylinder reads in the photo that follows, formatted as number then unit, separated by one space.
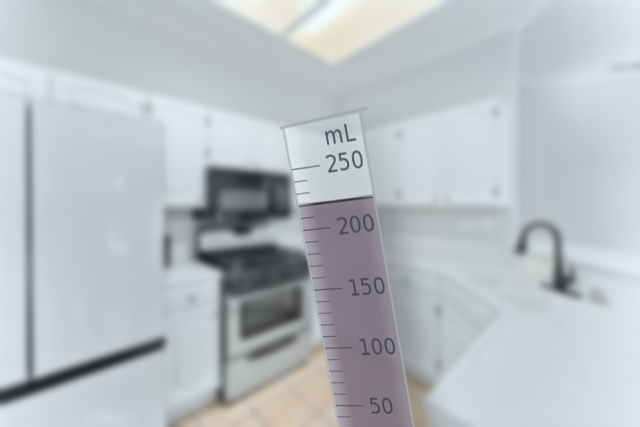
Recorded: 220 mL
